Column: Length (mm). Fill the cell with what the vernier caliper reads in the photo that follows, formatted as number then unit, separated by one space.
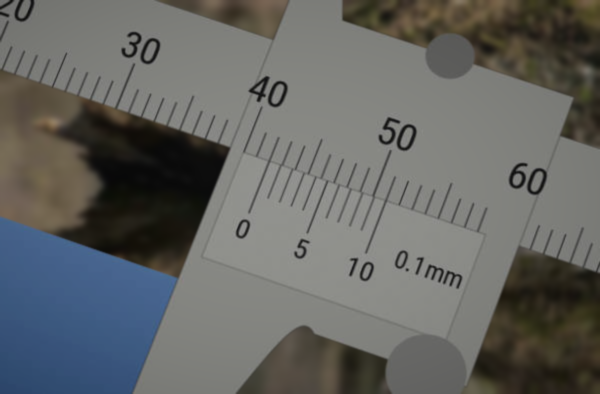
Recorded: 42.0 mm
